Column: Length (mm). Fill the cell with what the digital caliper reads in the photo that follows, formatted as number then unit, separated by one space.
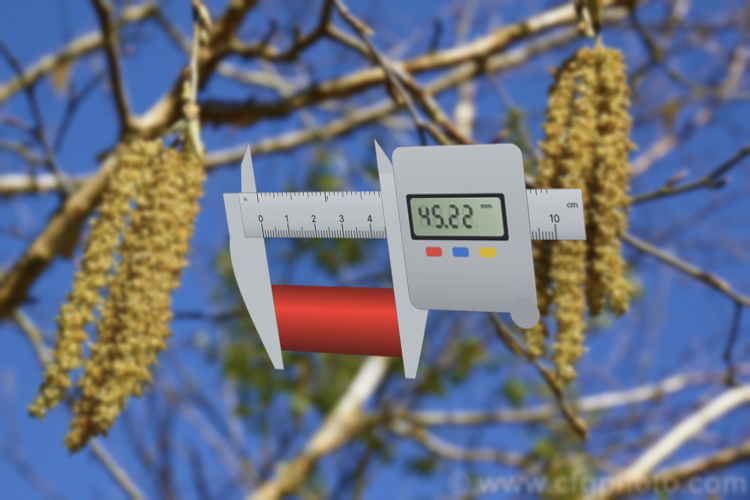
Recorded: 45.22 mm
